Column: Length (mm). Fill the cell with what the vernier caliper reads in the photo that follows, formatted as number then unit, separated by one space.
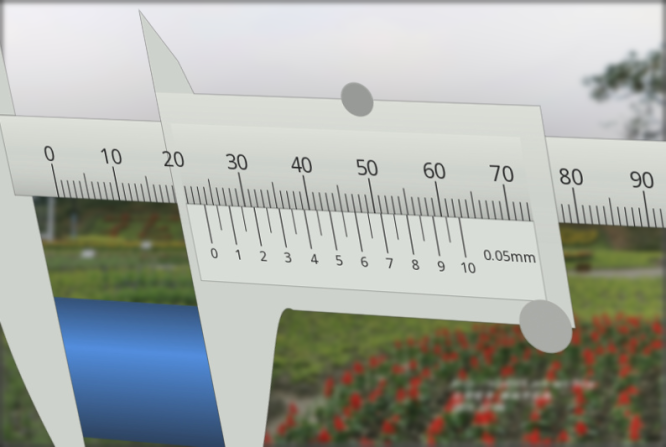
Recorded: 23.6 mm
